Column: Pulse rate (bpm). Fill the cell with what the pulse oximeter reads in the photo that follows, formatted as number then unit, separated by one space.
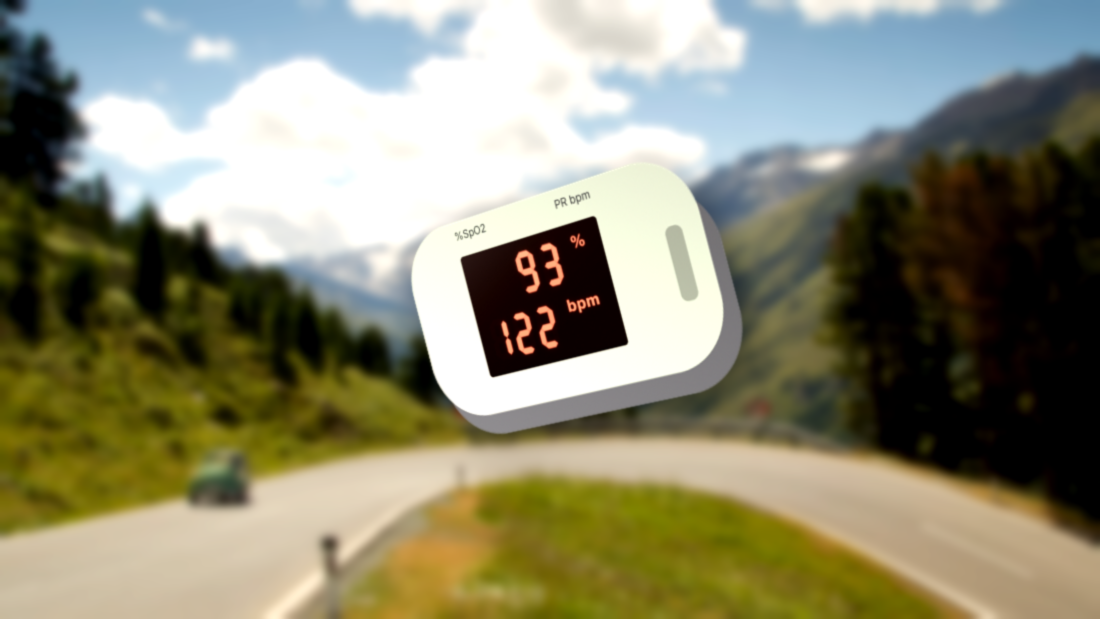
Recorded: 122 bpm
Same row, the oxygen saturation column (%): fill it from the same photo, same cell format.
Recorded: 93 %
